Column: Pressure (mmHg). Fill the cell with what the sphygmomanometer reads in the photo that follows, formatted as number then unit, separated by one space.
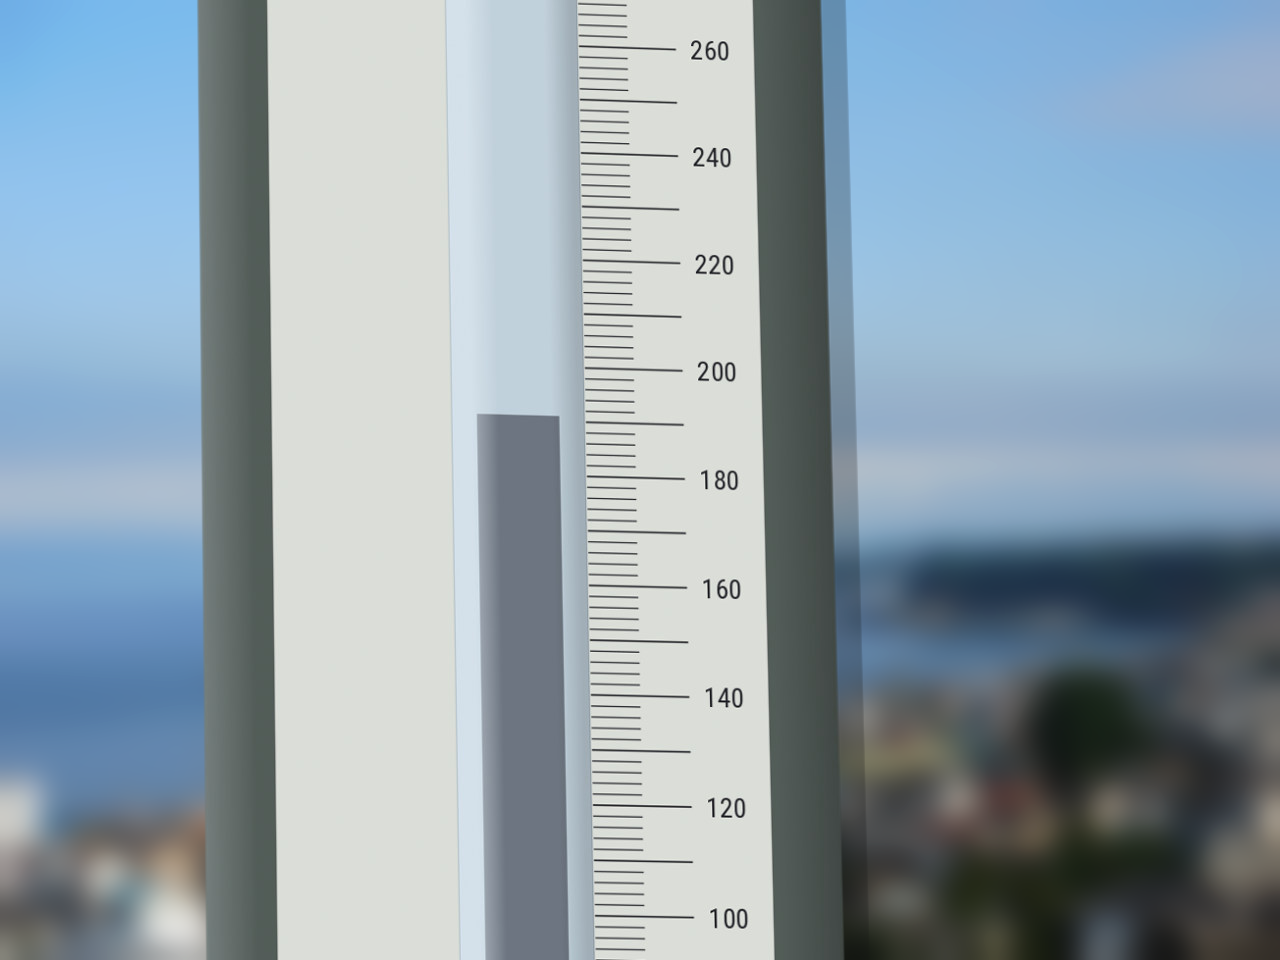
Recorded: 191 mmHg
